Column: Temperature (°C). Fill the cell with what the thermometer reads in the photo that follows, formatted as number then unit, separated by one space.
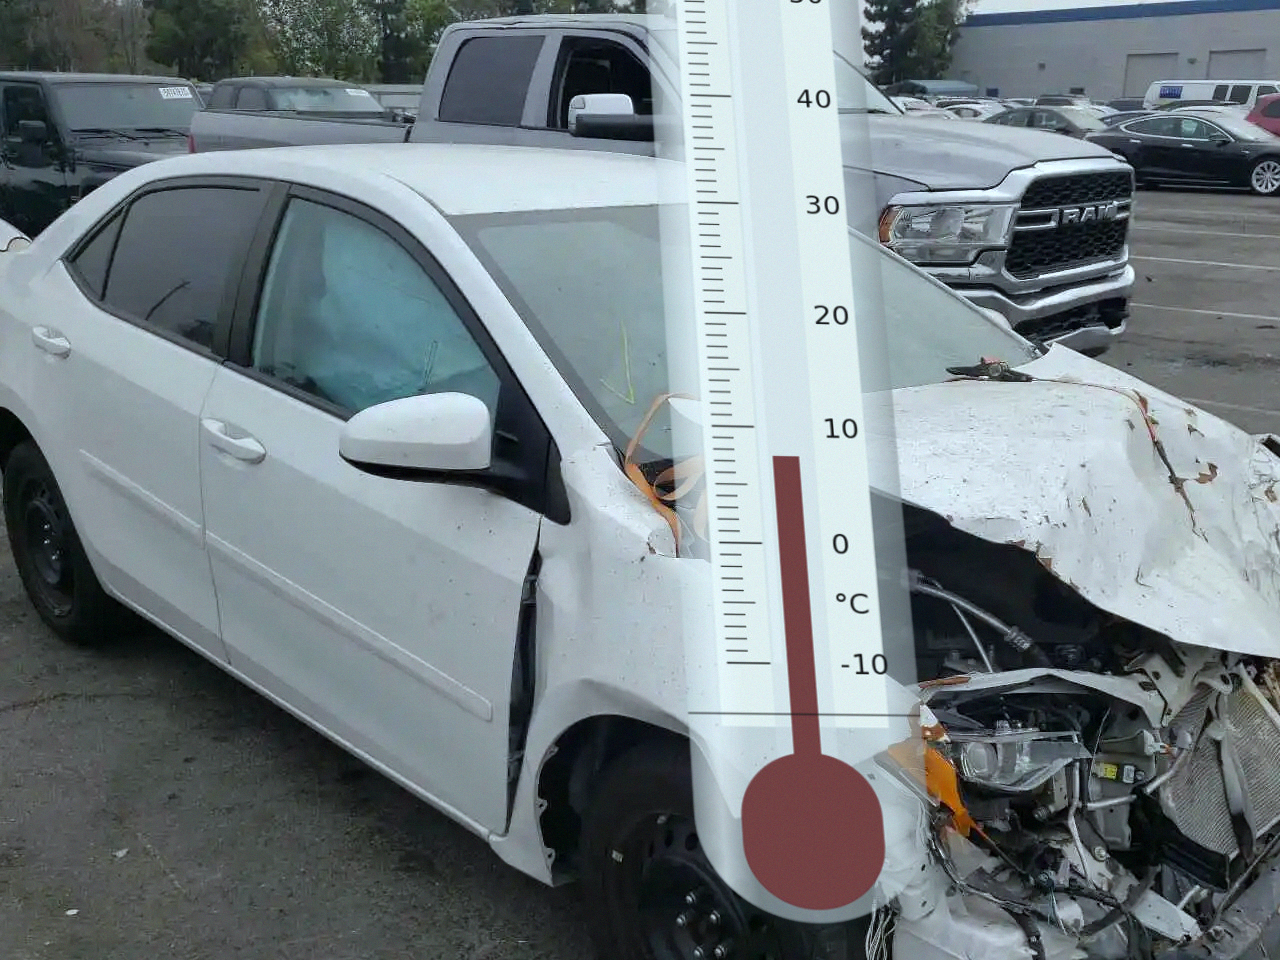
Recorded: 7.5 °C
